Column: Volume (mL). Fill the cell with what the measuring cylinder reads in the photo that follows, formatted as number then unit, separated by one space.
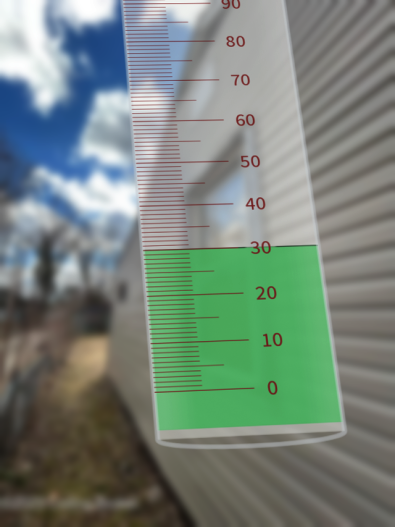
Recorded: 30 mL
